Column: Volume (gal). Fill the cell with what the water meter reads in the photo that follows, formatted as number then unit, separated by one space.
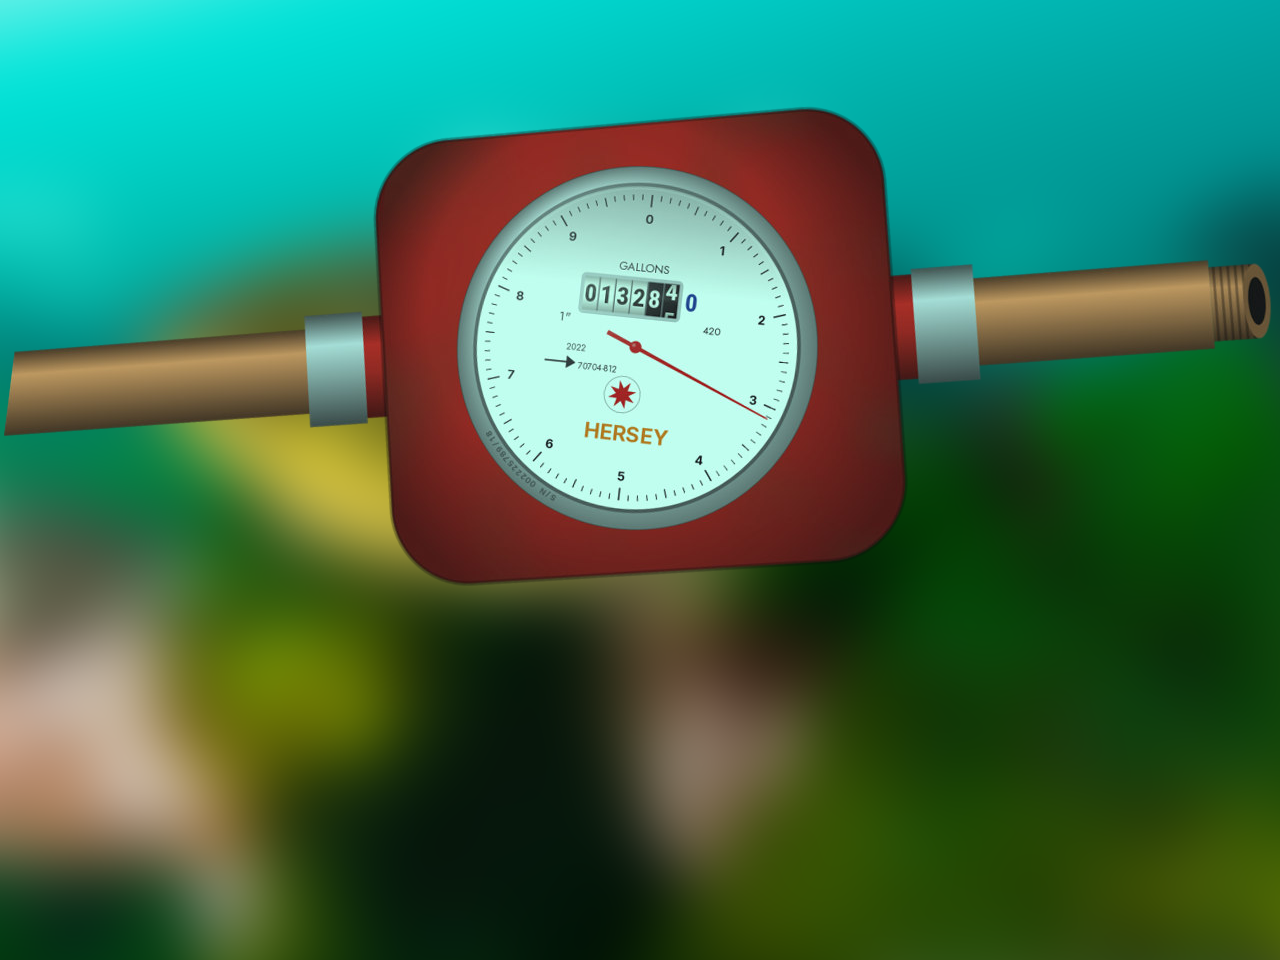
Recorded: 132843.1 gal
